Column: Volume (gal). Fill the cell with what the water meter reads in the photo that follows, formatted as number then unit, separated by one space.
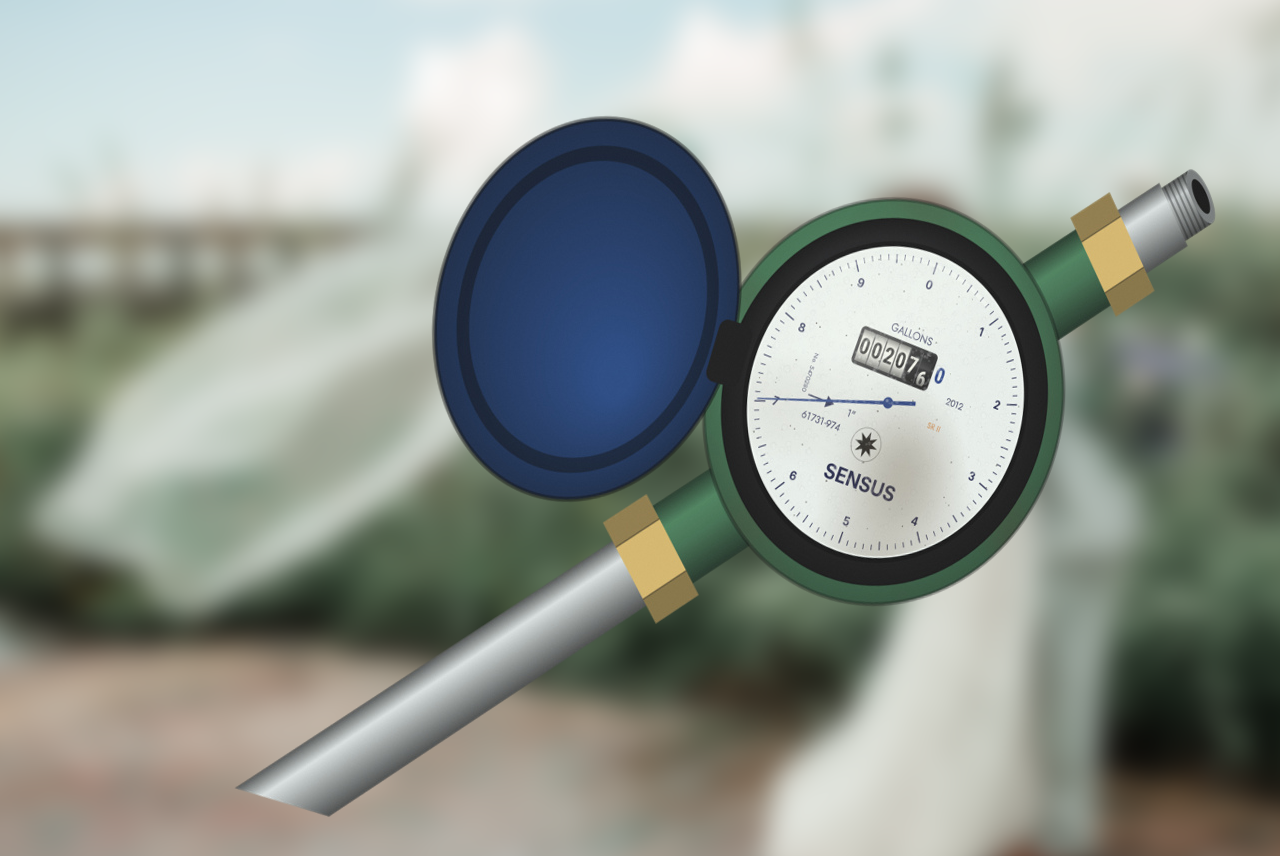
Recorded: 20757.0 gal
